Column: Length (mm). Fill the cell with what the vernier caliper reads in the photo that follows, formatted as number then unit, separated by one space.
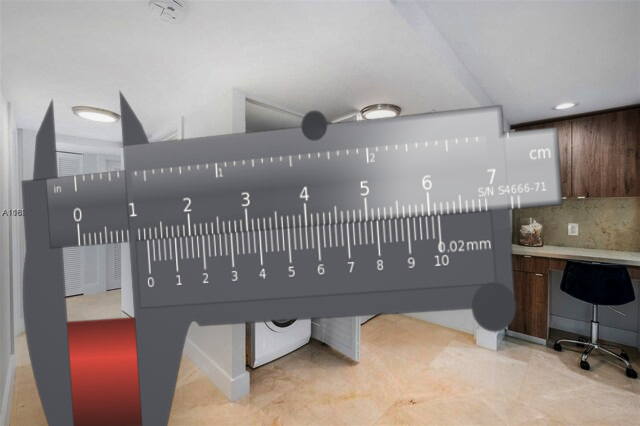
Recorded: 12.5 mm
